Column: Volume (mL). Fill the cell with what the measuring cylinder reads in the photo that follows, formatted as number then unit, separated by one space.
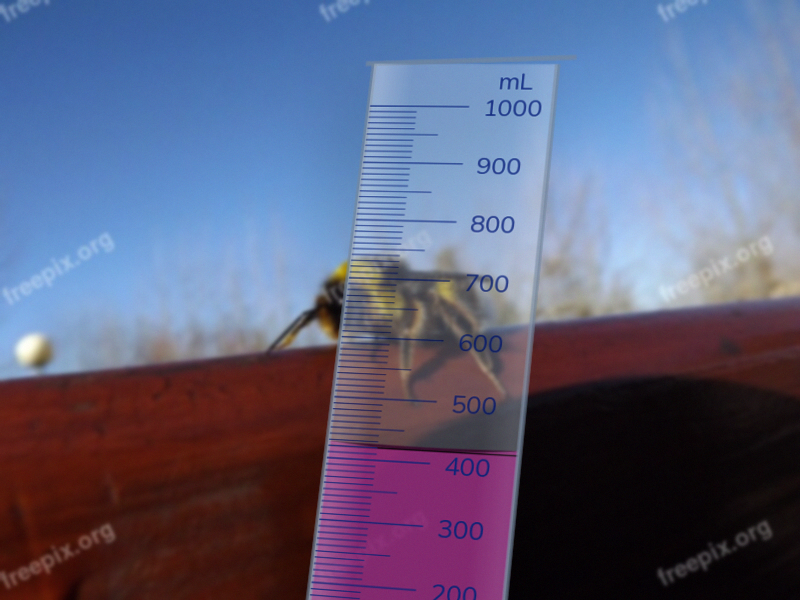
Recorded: 420 mL
